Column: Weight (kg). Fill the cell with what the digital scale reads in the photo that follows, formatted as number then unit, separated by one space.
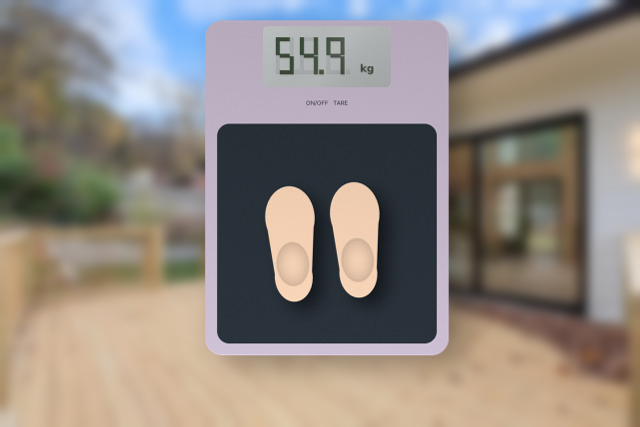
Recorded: 54.9 kg
